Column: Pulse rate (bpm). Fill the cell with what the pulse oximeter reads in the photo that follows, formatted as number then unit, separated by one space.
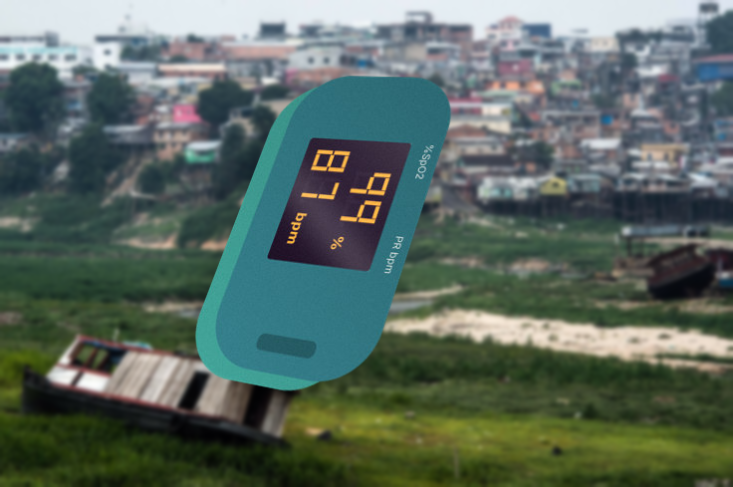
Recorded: 87 bpm
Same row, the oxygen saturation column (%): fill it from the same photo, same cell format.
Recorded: 99 %
